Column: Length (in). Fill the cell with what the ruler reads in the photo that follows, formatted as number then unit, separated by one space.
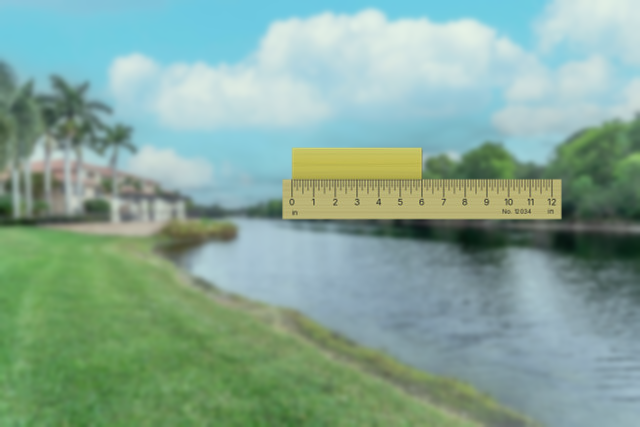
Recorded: 6 in
